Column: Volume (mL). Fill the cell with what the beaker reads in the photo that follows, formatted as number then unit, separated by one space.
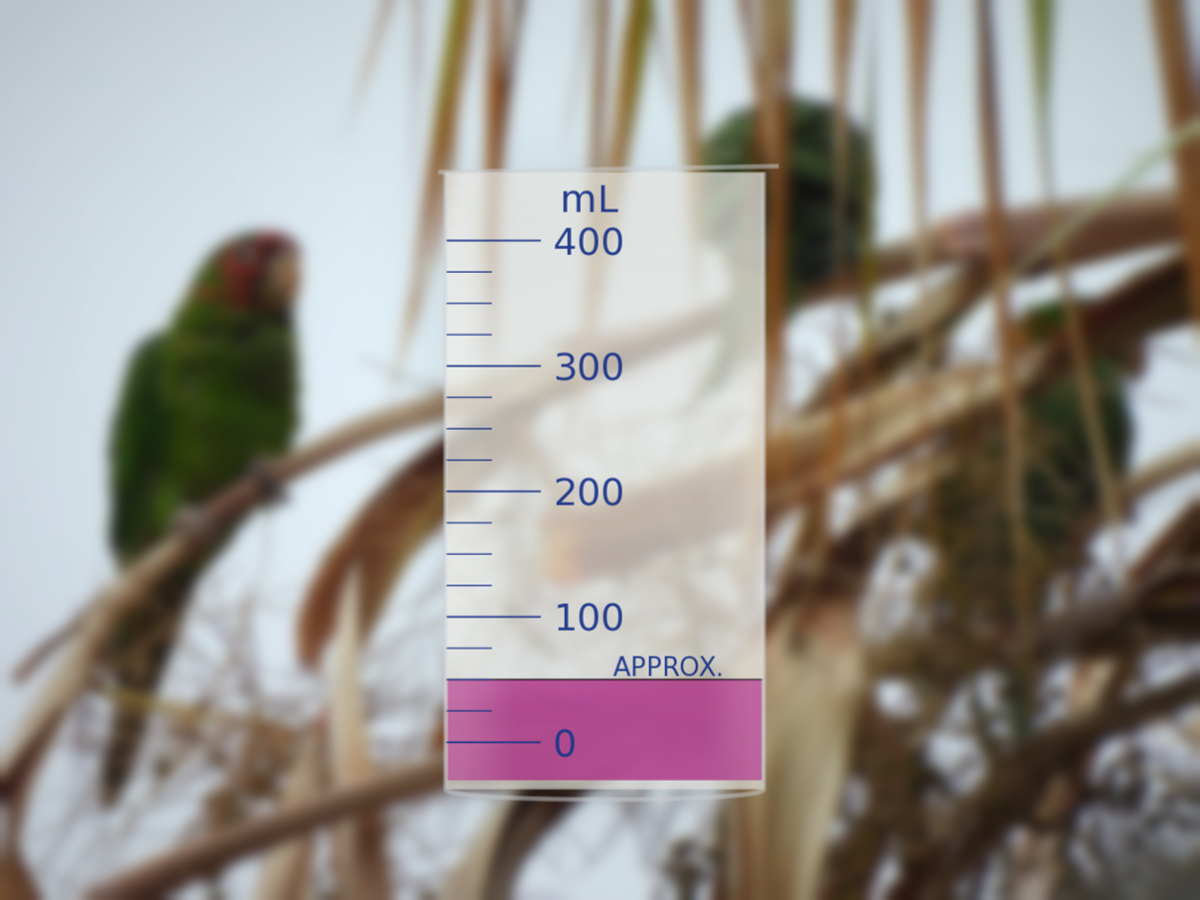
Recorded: 50 mL
